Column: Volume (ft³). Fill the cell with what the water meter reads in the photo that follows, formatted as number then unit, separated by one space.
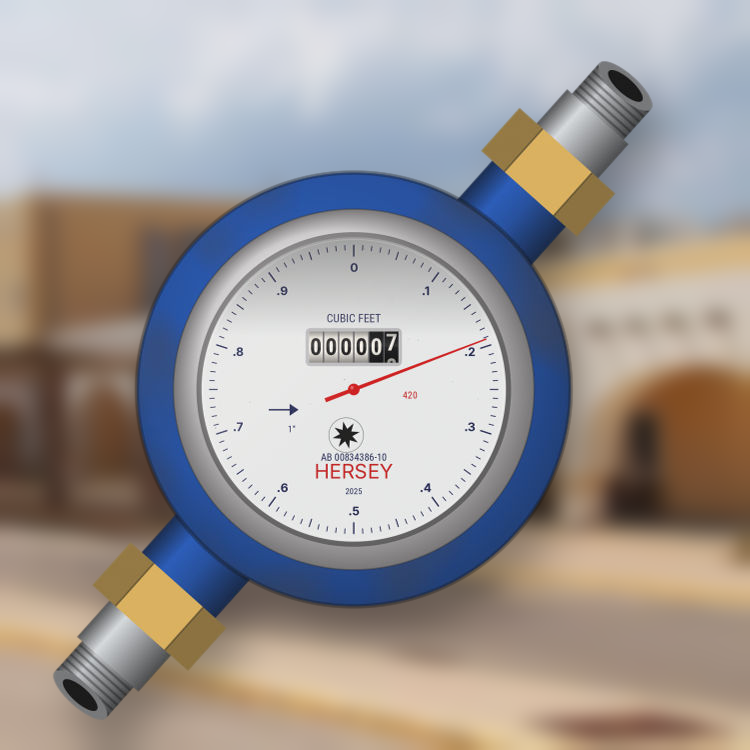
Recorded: 7.19 ft³
